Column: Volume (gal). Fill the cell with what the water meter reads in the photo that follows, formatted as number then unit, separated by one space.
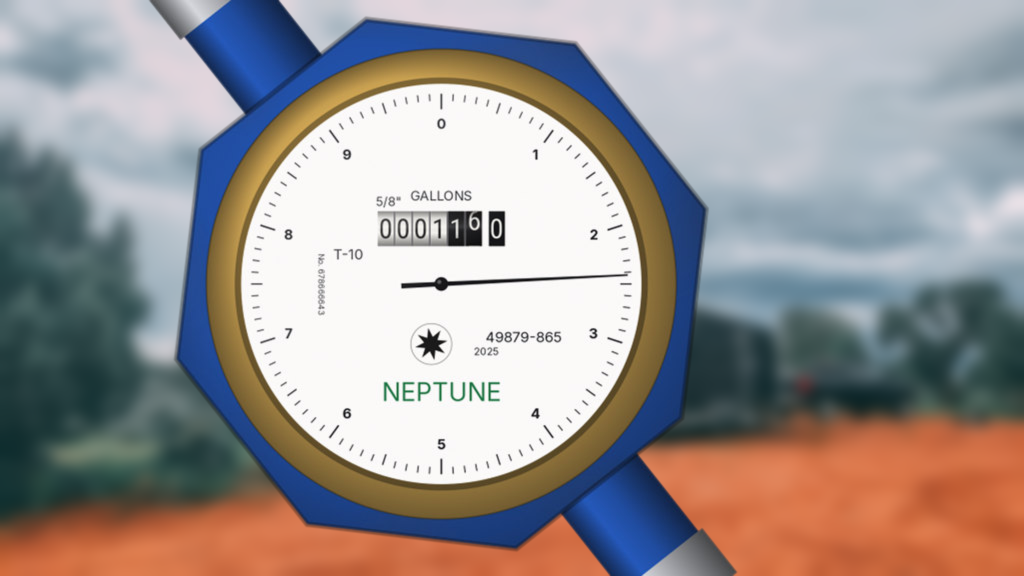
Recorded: 1162.4 gal
